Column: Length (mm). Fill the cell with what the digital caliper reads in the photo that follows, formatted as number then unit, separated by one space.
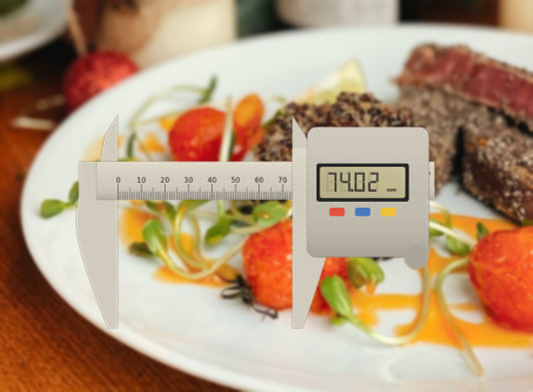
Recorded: 74.02 mm
